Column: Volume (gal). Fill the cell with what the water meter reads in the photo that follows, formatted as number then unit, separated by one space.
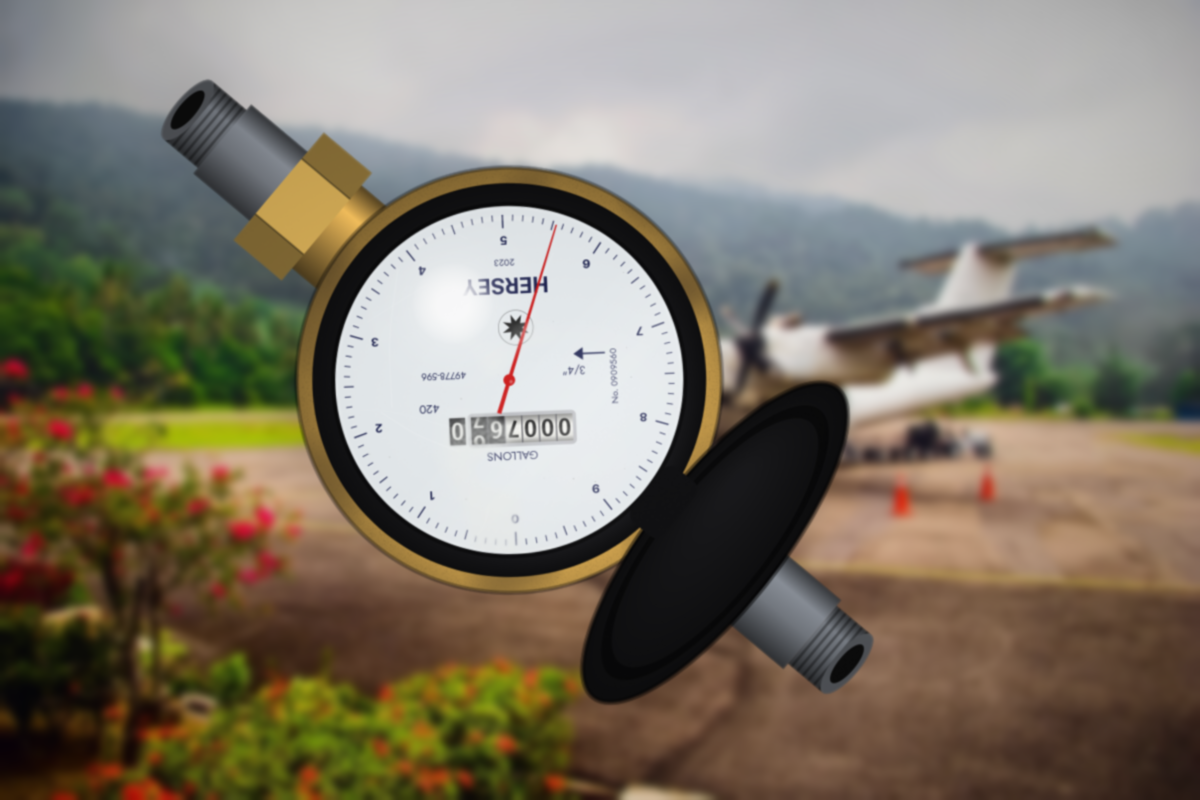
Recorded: 7665.5 gal
